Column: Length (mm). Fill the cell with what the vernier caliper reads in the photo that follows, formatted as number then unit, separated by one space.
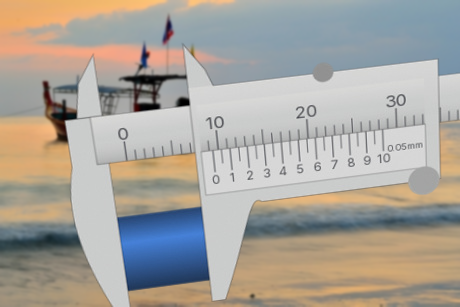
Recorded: 9.4 mm
